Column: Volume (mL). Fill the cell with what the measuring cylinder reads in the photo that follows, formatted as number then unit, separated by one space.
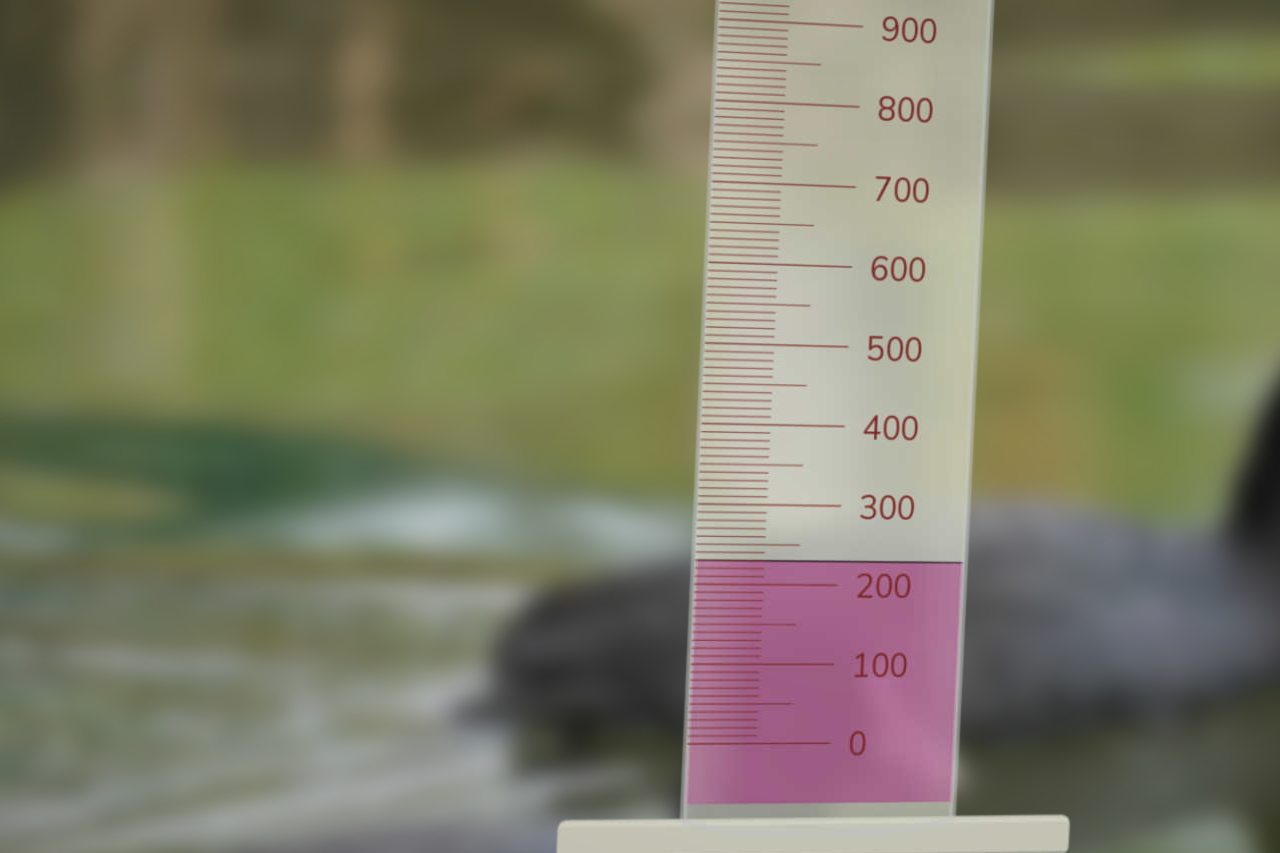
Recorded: 230 mL
